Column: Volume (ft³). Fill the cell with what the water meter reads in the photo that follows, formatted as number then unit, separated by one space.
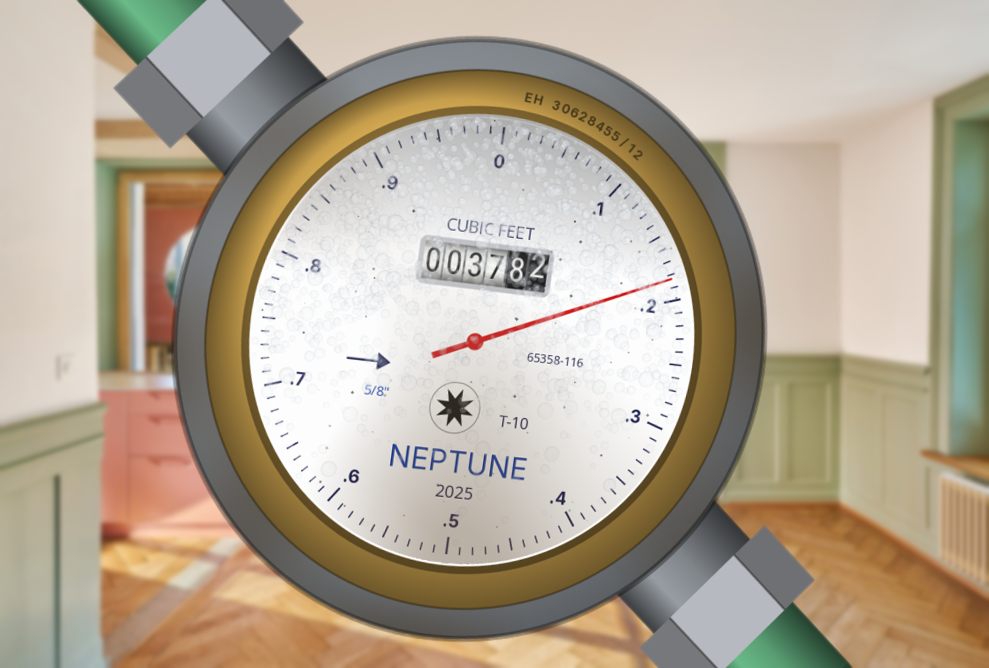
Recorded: 3782.18 ft³
